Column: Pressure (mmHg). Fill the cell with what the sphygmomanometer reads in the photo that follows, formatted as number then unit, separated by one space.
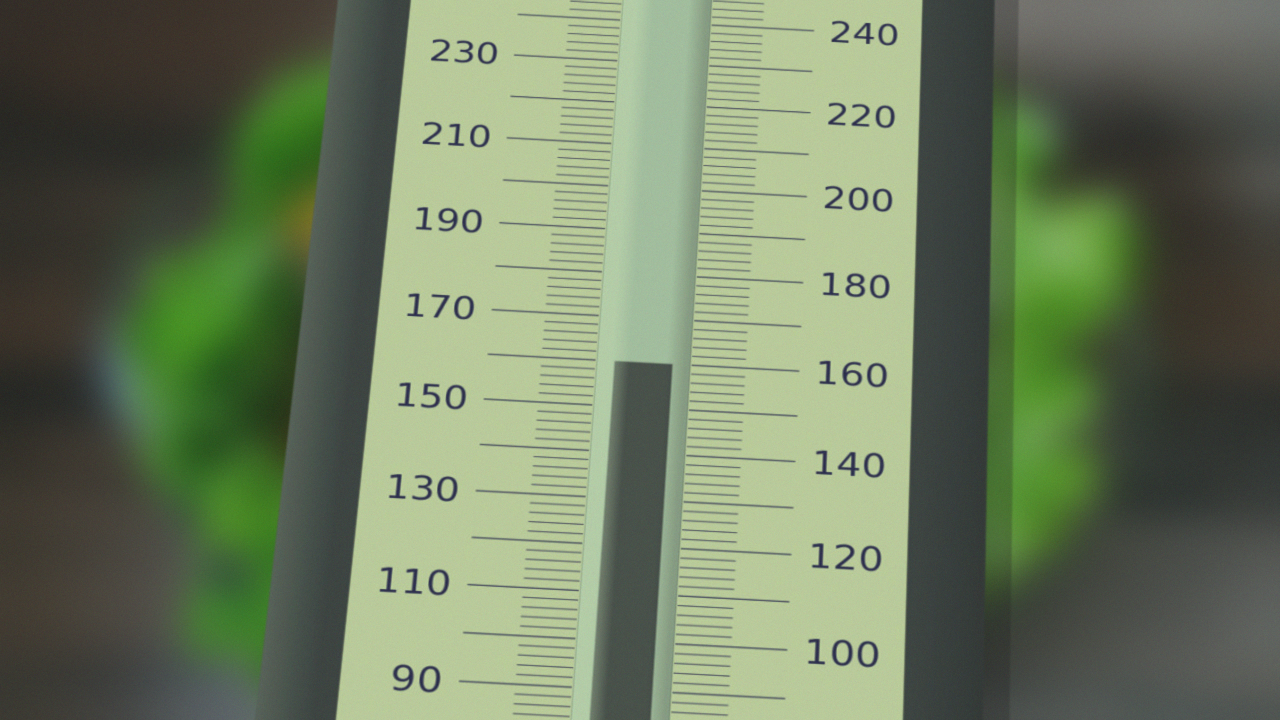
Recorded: 160 mmHg
